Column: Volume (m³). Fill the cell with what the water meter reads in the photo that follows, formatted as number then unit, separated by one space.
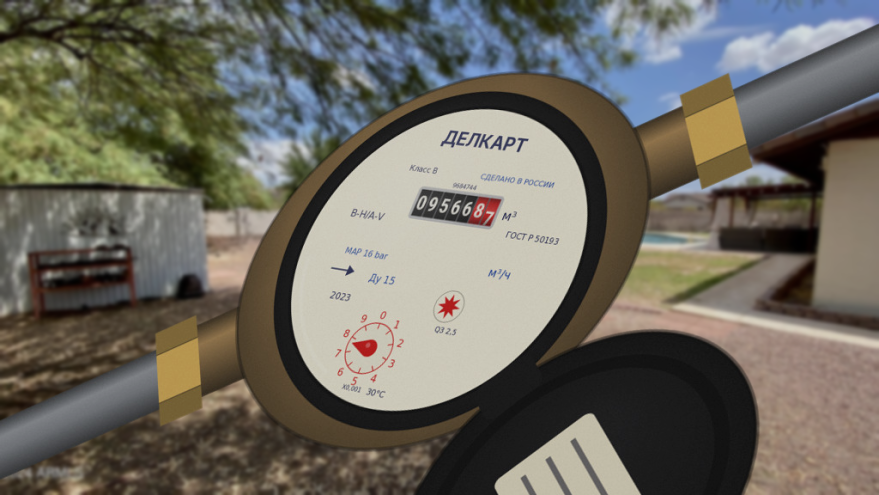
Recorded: 9566.867 m³
